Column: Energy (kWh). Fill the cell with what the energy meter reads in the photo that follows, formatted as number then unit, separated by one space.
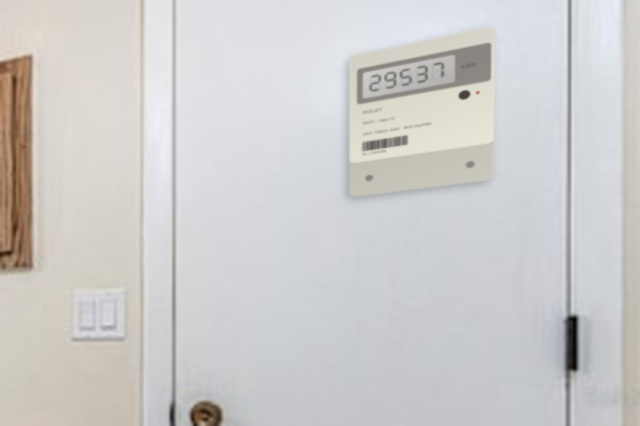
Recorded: 29537 kWh
